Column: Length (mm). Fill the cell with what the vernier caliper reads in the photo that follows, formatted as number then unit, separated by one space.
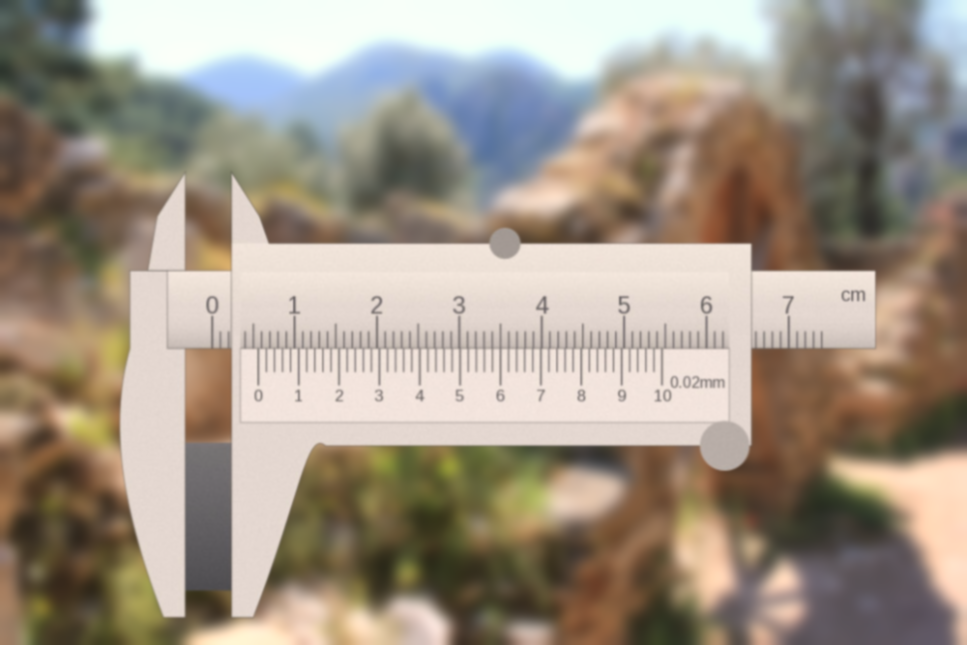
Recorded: 5.6 mm
